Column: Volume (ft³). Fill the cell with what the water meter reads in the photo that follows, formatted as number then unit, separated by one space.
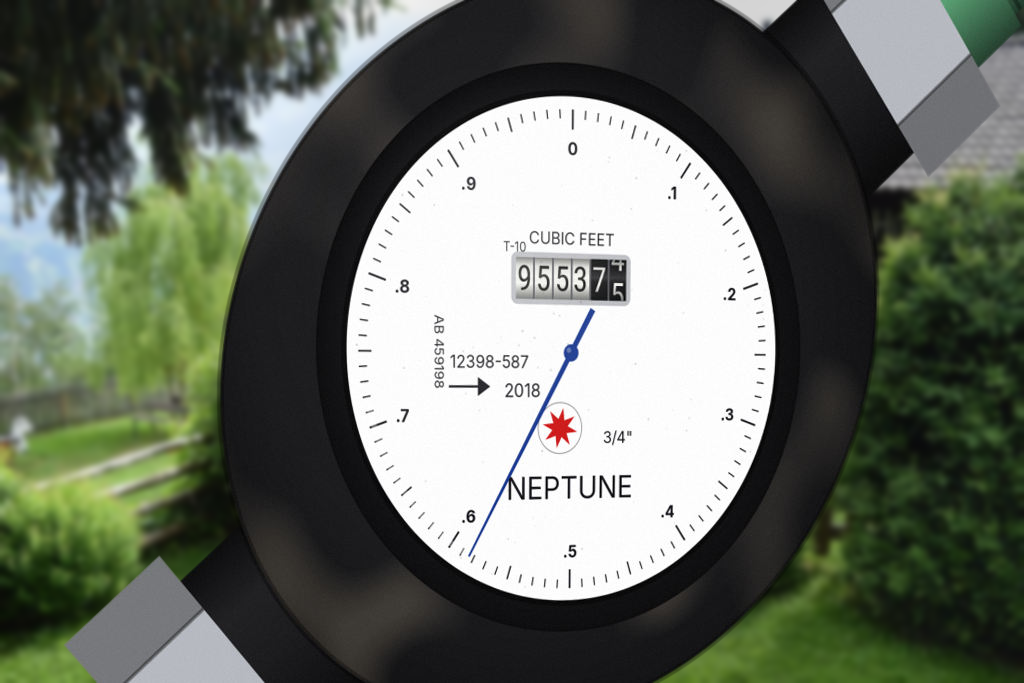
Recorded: 955374.58 ft³
